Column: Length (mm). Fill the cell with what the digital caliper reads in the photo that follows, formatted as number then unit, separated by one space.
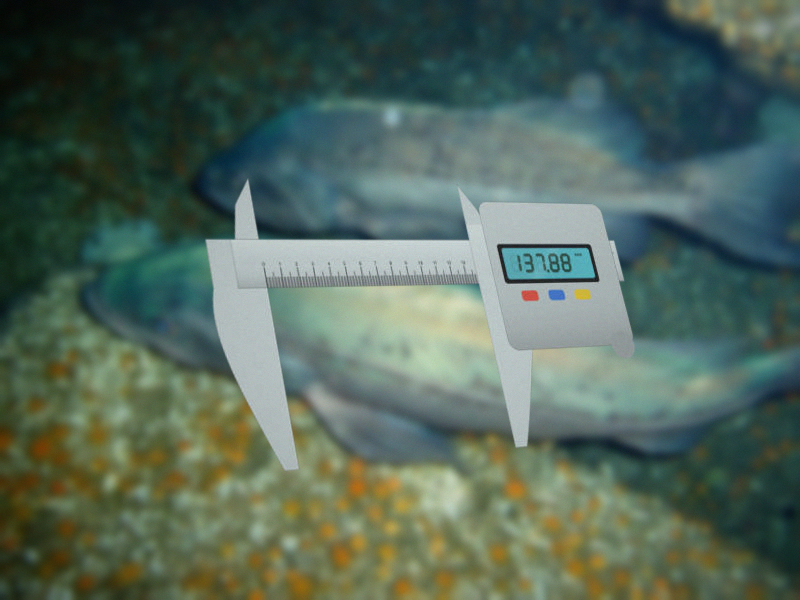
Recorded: 137.88 mm
